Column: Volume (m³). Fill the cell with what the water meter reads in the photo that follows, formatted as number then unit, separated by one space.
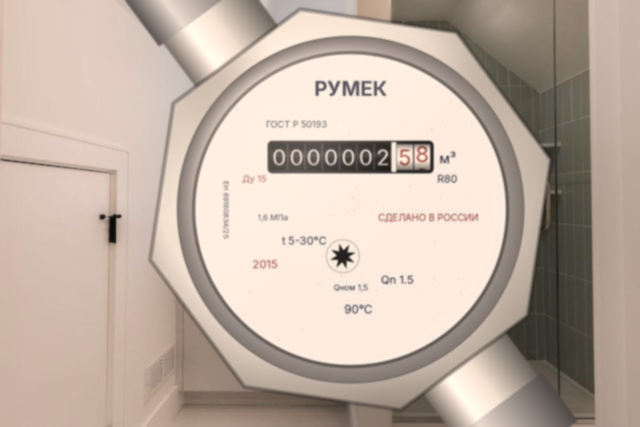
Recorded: 2.58 m³
